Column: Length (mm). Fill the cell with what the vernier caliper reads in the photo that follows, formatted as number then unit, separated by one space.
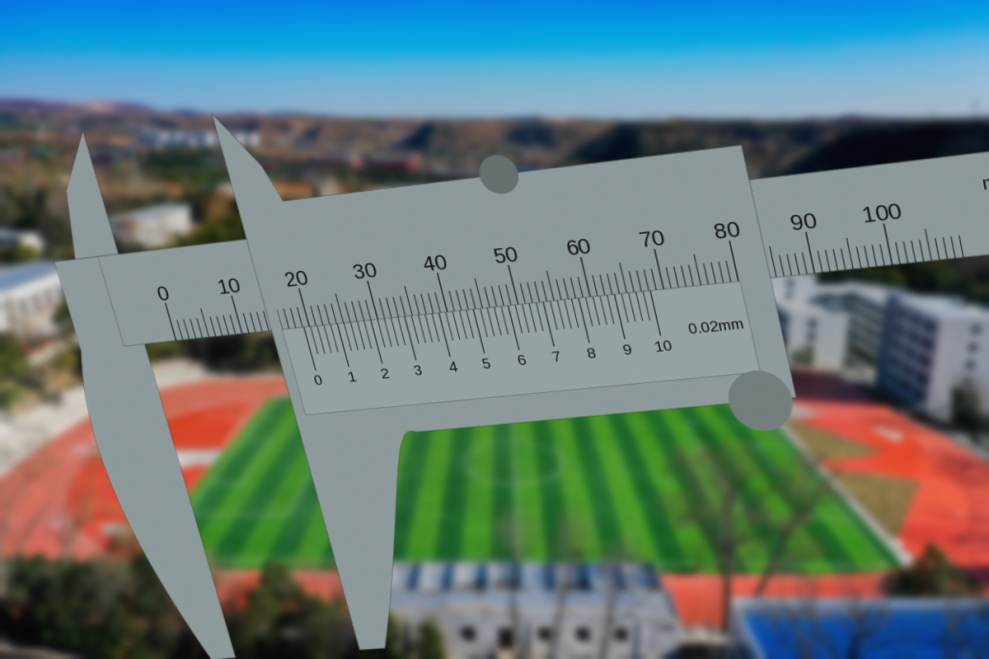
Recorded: 19.2 mm
